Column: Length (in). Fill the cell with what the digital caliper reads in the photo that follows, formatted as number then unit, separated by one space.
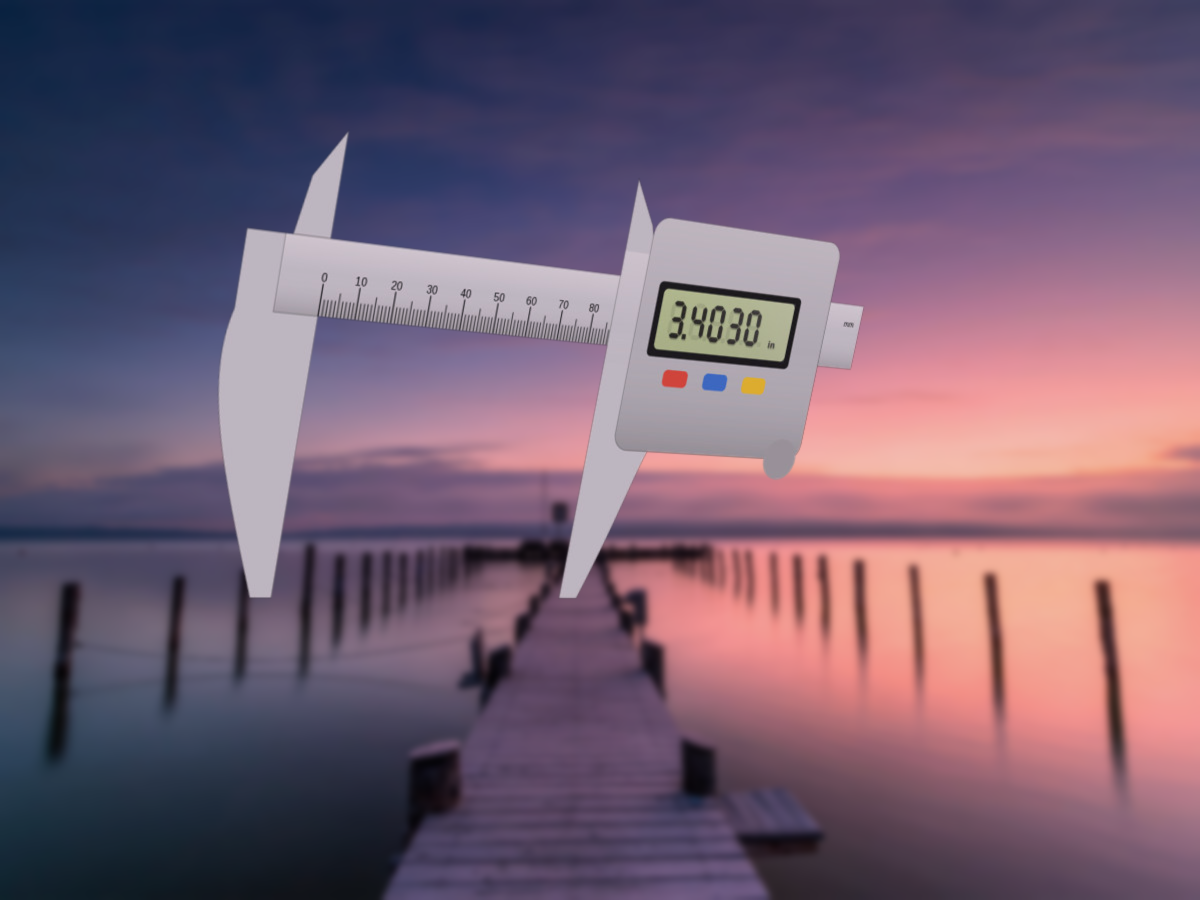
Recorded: 3.4030 in
